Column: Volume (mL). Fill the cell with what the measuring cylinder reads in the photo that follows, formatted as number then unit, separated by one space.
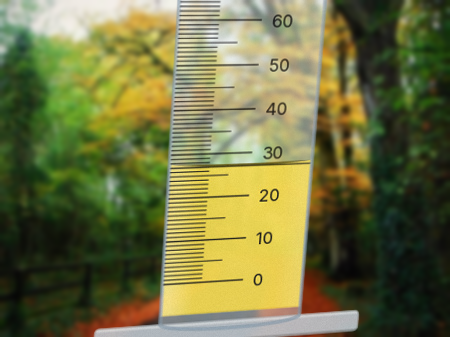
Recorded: 27 mL
